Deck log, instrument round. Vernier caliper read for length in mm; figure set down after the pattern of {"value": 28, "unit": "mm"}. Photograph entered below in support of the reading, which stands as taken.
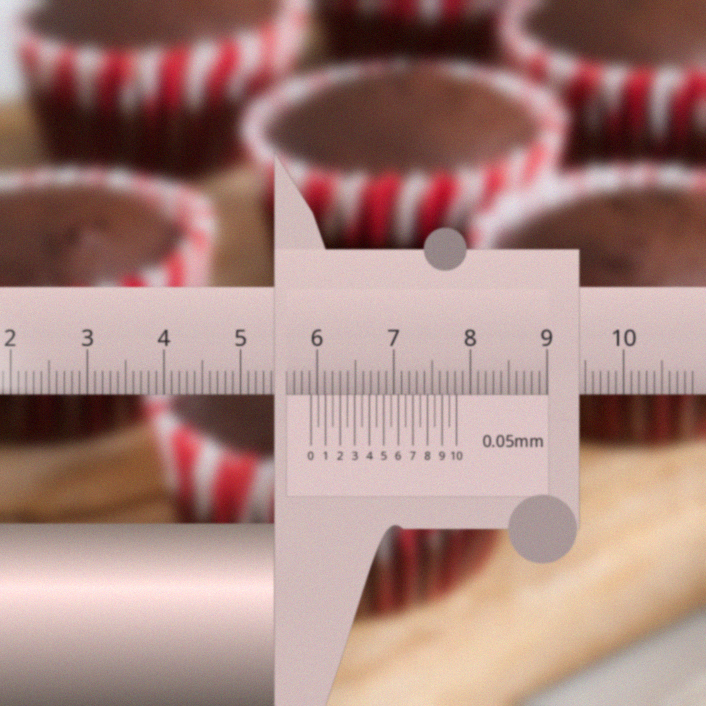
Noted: {"value": 59.2, "unit": "mm"}
